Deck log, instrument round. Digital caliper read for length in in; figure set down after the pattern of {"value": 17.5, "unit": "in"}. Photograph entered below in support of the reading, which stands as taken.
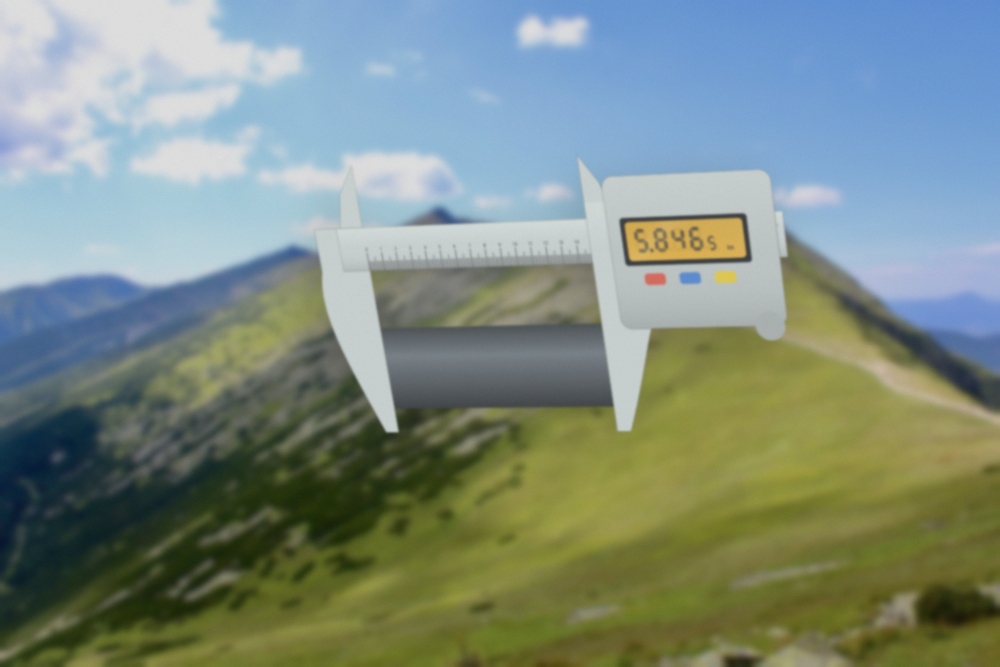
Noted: {"value": 5.8465, "unit": "in"}
